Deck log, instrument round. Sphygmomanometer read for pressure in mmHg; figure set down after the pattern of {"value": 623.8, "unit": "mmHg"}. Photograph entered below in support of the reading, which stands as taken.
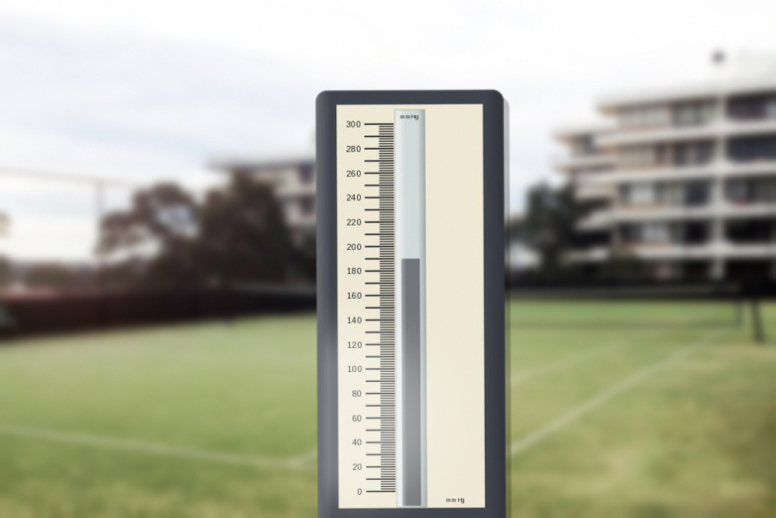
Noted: {"value": 190, "unit": "mmHg"}
